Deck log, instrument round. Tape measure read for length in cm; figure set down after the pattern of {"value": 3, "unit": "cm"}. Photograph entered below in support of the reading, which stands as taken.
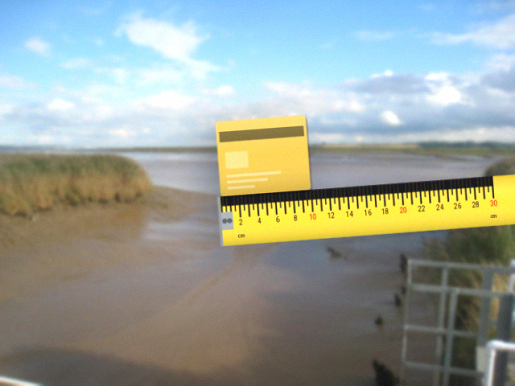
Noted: {"value": 10, "unit": "cm"}
